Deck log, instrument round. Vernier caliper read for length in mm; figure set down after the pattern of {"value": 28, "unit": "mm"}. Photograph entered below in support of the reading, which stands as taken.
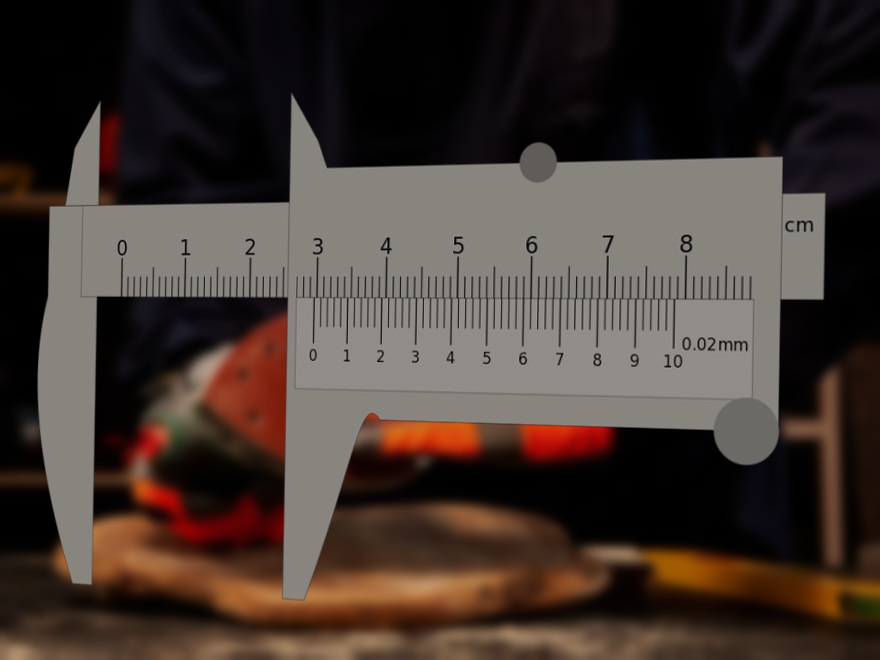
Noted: {"value": 29.6, "unit": "mm"}
